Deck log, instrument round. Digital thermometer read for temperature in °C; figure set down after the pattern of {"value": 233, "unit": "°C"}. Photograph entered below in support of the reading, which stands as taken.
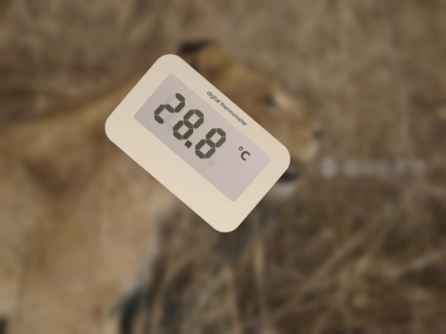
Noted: {"value": 28.8, "unit": "°C"}
